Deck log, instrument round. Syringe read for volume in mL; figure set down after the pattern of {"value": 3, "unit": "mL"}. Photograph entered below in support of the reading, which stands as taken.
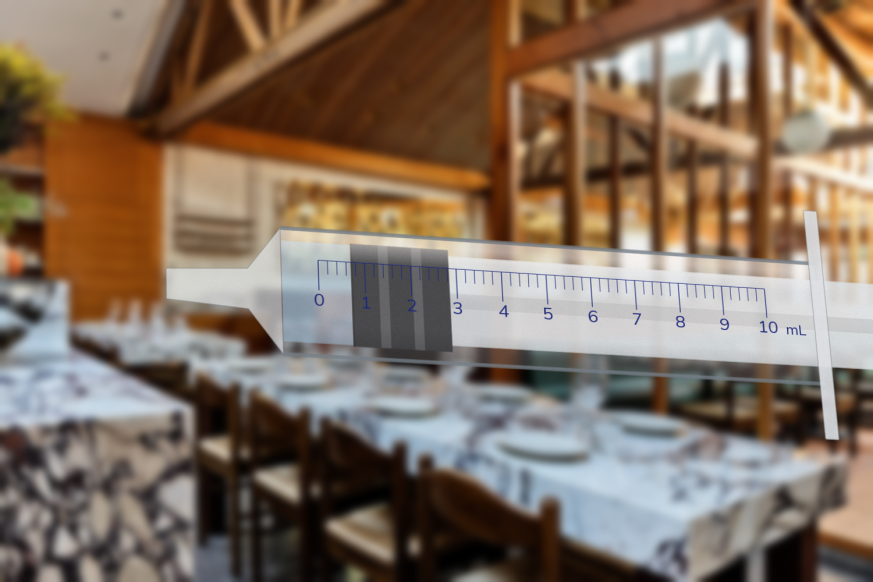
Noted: {"value": 0.7, "unit": "mL"}
